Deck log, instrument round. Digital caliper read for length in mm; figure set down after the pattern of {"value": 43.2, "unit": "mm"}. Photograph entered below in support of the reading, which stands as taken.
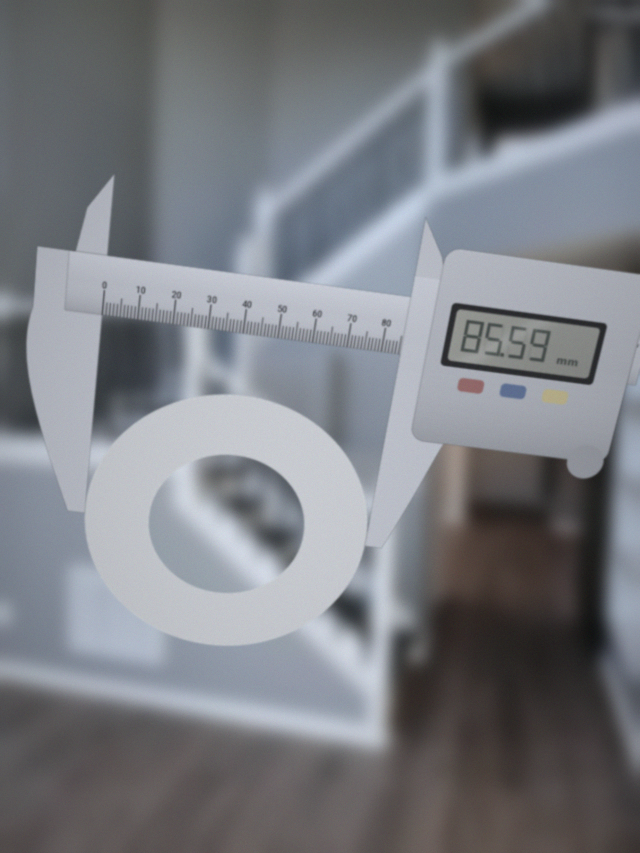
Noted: {"value": 85.59, "unit": "mm"}
